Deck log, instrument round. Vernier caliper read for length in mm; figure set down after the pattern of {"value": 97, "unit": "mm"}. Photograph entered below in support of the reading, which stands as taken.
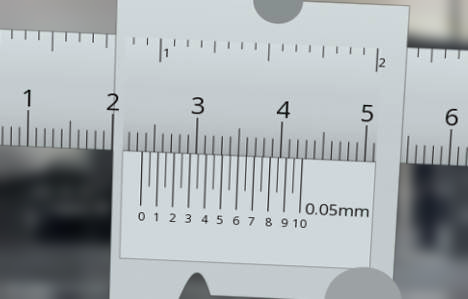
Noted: {"value": 23.6, "unit": "mm"}
